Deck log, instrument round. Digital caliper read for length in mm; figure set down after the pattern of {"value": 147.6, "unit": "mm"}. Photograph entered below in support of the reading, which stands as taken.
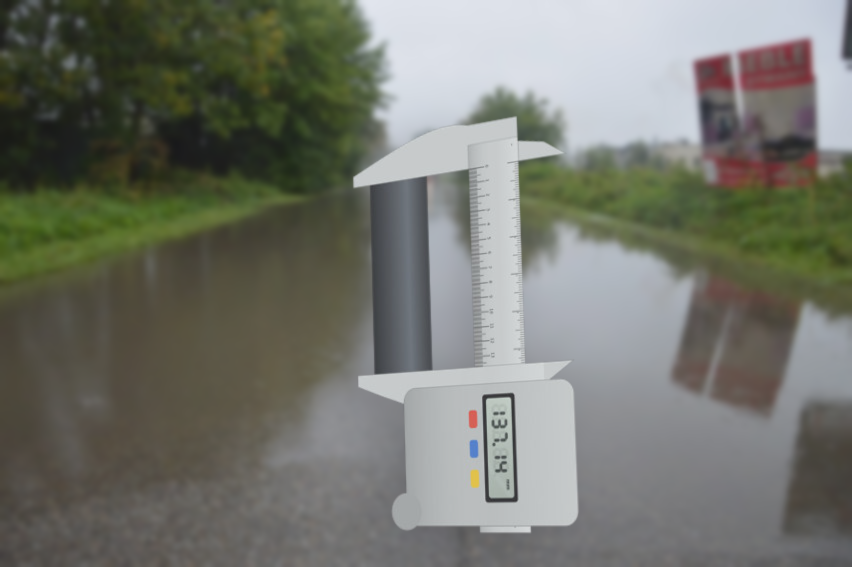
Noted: {"value": 137.14, "unit": "mm"}
